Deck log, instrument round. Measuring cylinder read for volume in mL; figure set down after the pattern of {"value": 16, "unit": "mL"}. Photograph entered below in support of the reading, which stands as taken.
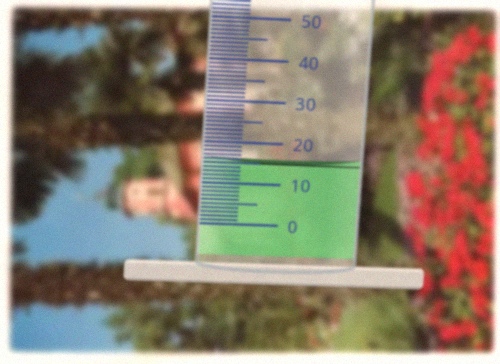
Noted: {"value": 15, "unit": "mL"}
